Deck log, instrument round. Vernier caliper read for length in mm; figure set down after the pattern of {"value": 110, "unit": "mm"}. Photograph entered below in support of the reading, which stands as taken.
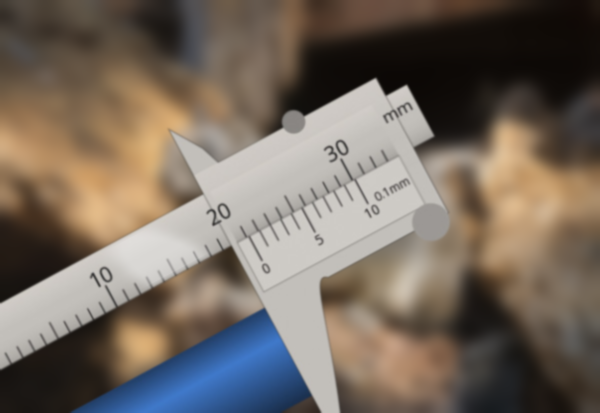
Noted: {"value": 21.2, "unit": "mm"}
